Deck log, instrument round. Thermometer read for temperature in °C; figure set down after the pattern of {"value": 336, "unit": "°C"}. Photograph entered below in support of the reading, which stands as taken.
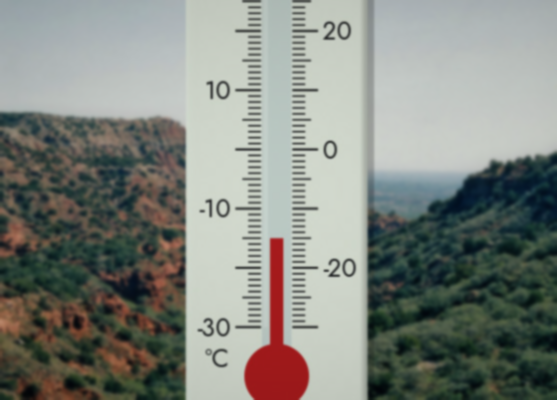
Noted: {"value": -15, "unit": "°C"}
